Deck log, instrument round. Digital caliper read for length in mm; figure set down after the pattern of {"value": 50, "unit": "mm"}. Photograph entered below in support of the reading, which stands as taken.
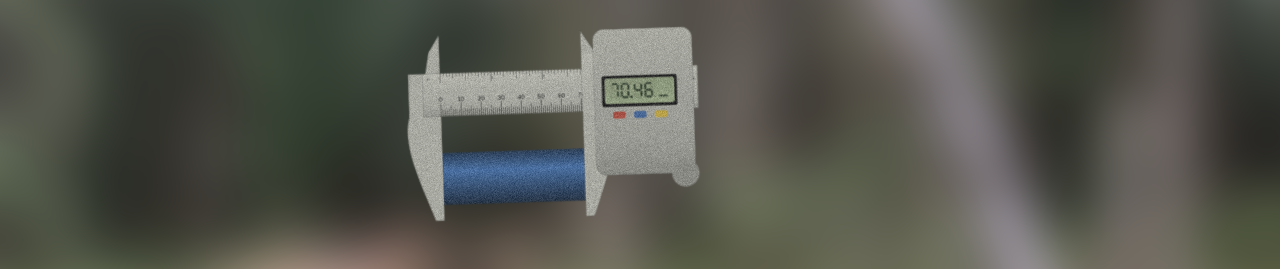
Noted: {"value": 70.46, "unit": "mm"}
